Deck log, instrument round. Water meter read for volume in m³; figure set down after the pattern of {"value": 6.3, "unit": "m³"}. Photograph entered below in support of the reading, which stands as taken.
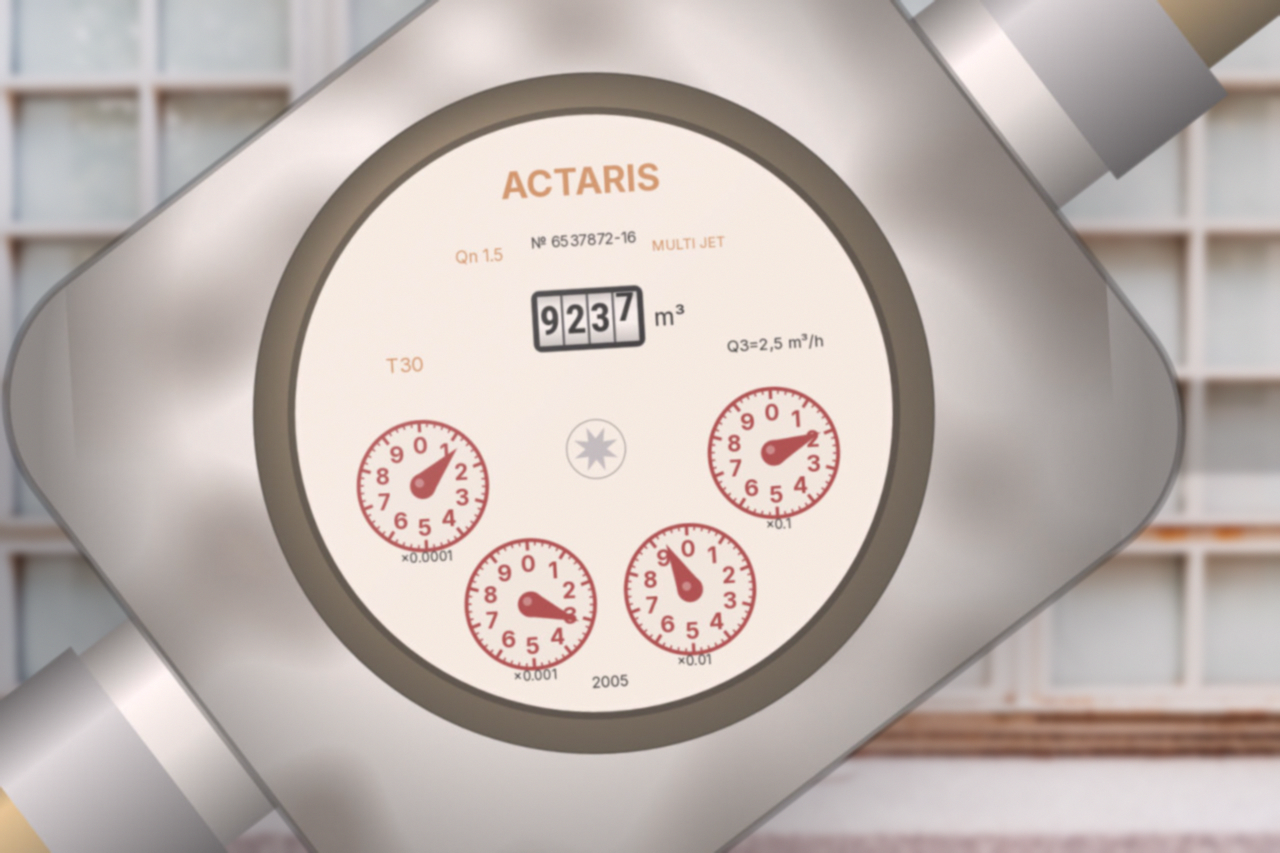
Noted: {"value": 9237.1931, "unit": "m³"}
